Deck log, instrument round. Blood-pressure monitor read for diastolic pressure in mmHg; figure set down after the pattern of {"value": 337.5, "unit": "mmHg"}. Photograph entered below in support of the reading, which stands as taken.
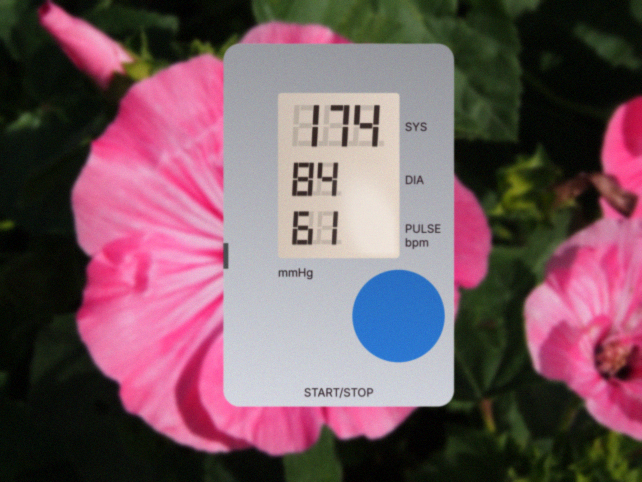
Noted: {"value": 84, "unit": "mmHg"}
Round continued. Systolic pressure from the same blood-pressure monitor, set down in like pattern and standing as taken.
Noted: {"value": 174, "unit": "mmHg"}
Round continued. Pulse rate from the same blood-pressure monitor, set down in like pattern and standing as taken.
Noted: {"value": 61, "unit": "bpm"}
